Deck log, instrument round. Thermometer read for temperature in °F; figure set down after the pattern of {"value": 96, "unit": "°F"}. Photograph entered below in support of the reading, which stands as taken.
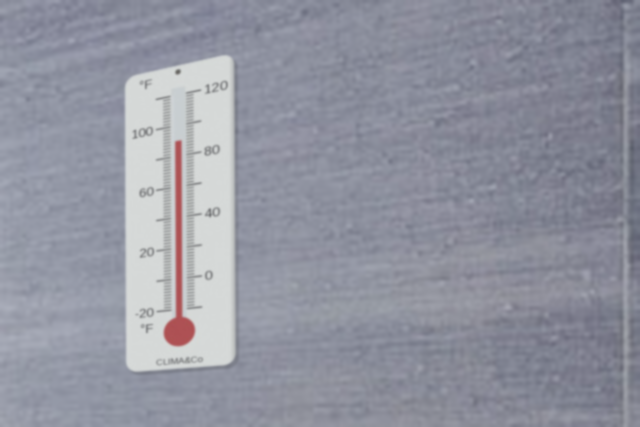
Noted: {"value": 90, "unit": "°F"}
